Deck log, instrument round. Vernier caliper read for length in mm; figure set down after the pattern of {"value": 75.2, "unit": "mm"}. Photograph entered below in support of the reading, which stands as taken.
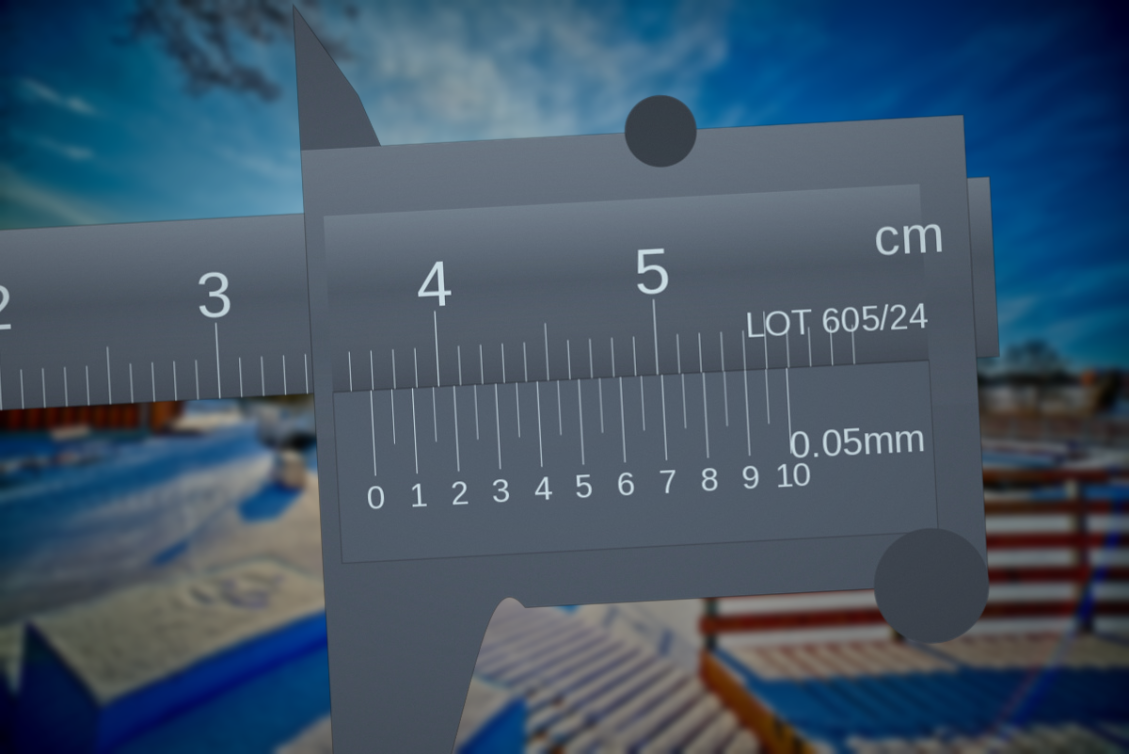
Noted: {"value": 36.90, "unit": "mm"}
